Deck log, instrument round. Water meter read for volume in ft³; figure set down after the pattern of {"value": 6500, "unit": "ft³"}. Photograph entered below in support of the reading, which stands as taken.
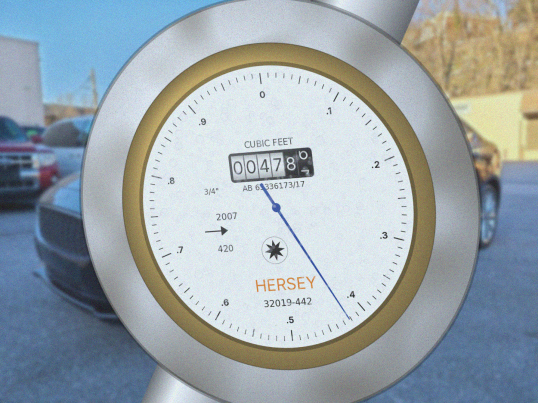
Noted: {"value": 4786.42, "unit": "ft³"}
